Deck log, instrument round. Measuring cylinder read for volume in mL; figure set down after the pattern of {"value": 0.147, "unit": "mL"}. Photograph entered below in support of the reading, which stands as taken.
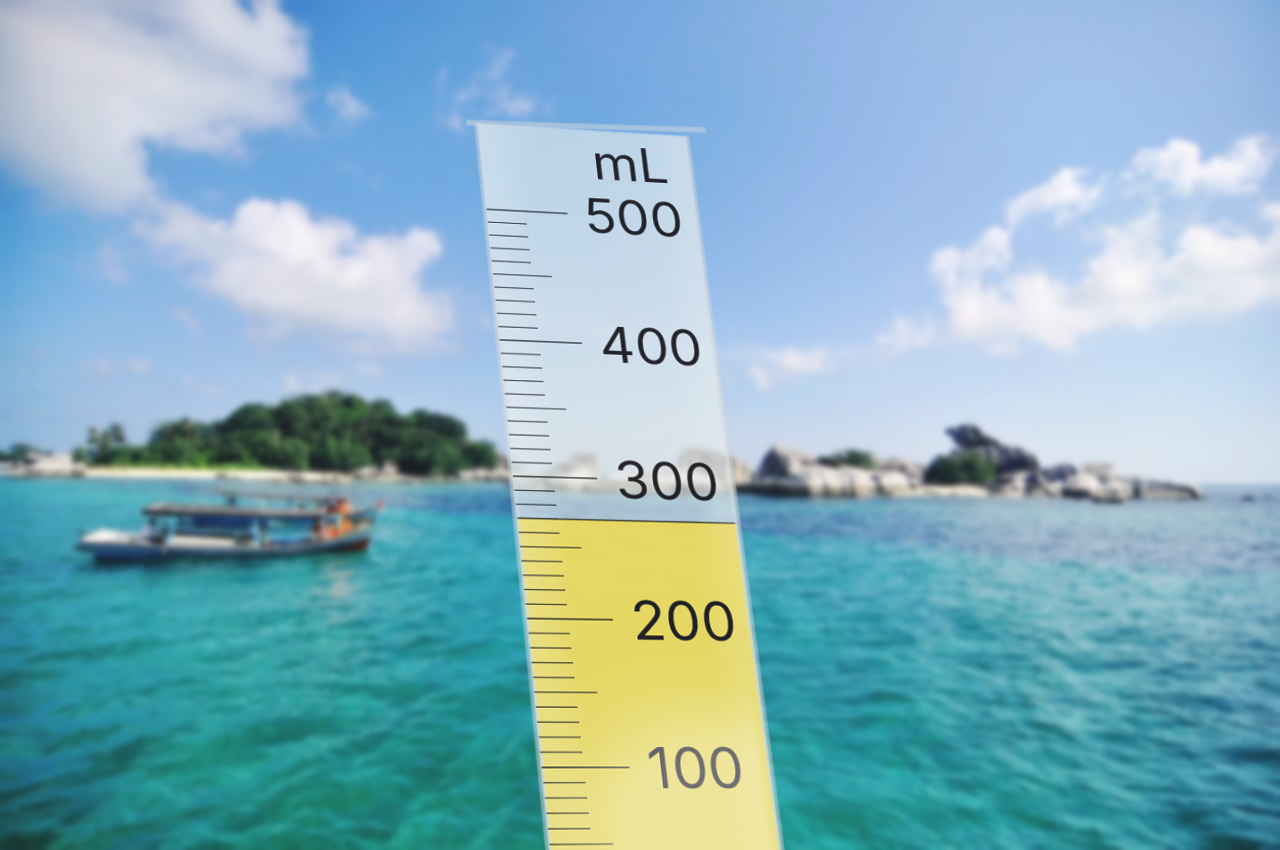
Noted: {"value": 270, "unit": "mL"}
